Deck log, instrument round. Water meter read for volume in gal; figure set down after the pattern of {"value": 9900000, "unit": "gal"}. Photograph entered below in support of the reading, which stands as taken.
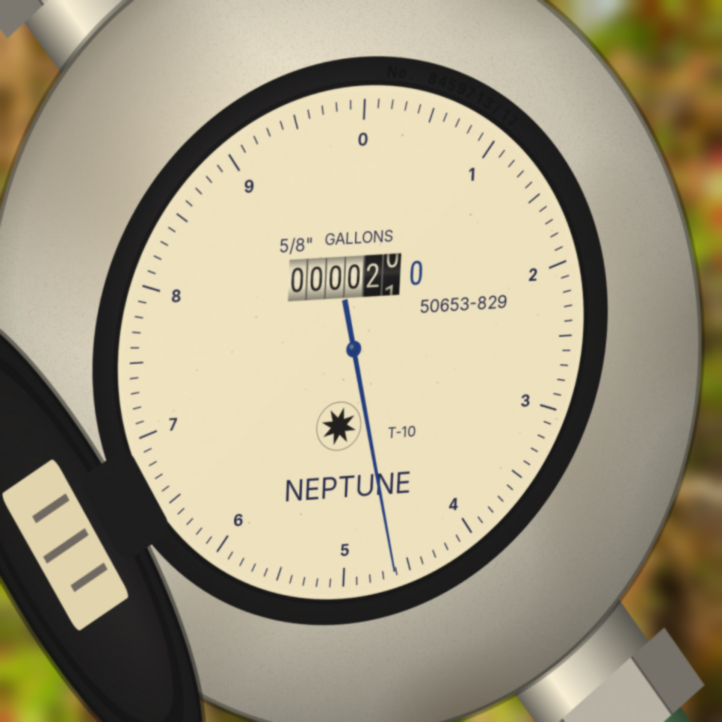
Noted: {"value": 204.6, "unit": "gal"}
